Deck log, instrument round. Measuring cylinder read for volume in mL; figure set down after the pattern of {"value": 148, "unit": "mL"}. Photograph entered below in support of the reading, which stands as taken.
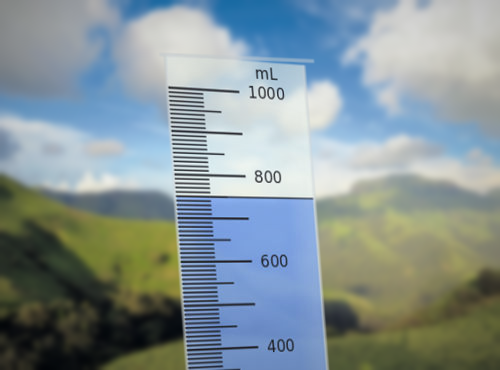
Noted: {"value": 750, "unit": "mL"}
